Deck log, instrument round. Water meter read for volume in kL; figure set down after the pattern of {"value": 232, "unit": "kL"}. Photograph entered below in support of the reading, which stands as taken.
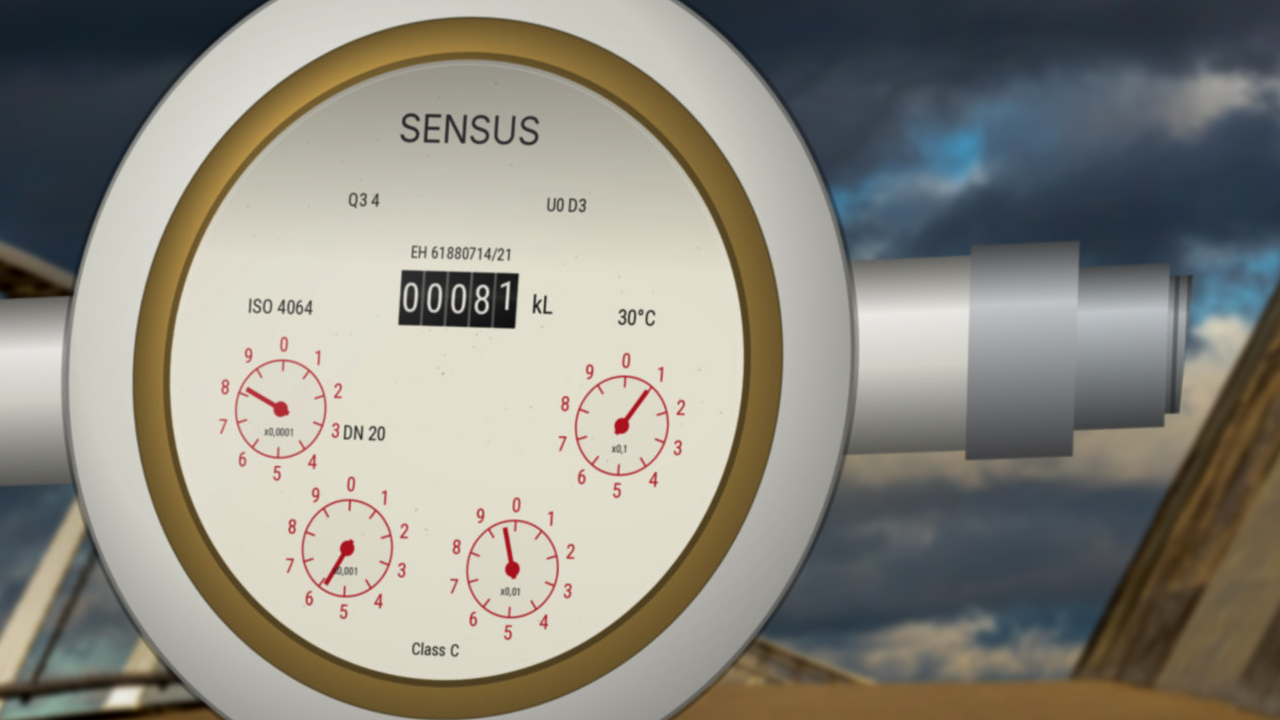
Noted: {"value": 81.0958, "unit": "kL"}
